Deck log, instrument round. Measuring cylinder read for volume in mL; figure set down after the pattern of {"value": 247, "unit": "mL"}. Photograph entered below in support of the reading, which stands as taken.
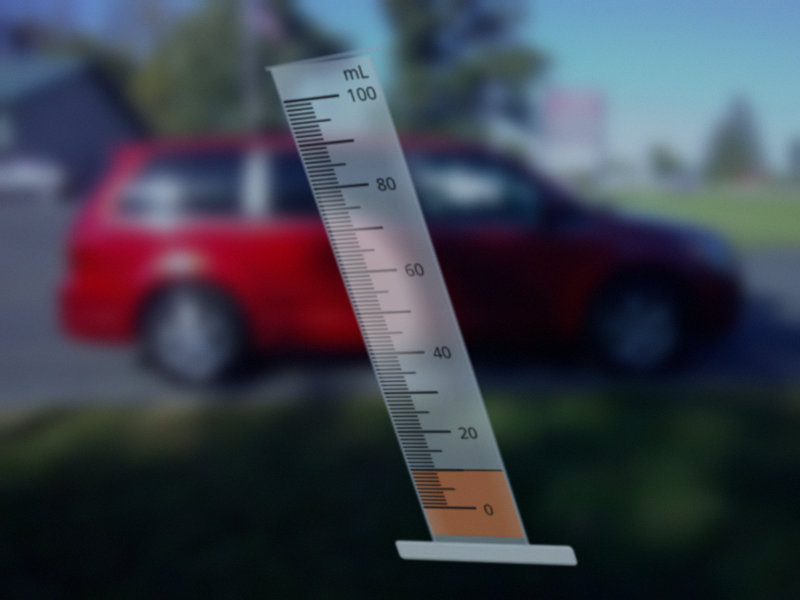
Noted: {"value": 10, "unit": "mL"}
